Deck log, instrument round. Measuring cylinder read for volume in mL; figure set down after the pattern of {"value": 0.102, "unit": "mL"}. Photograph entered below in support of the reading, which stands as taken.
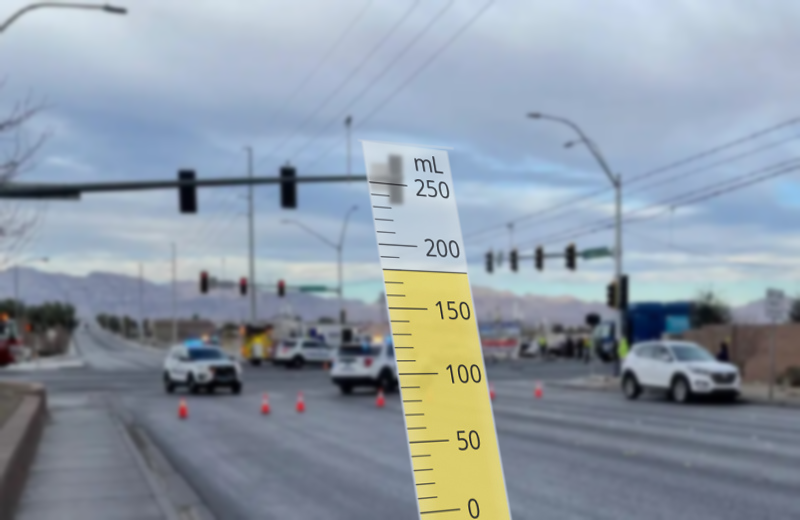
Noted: {"value": 180, "unit": "mL"}
